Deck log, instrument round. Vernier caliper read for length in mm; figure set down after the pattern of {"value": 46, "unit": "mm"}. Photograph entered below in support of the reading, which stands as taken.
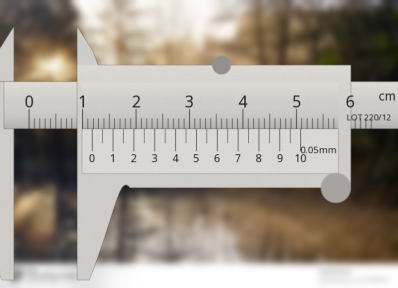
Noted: {"value": 11.8, "unit": "mm"}
